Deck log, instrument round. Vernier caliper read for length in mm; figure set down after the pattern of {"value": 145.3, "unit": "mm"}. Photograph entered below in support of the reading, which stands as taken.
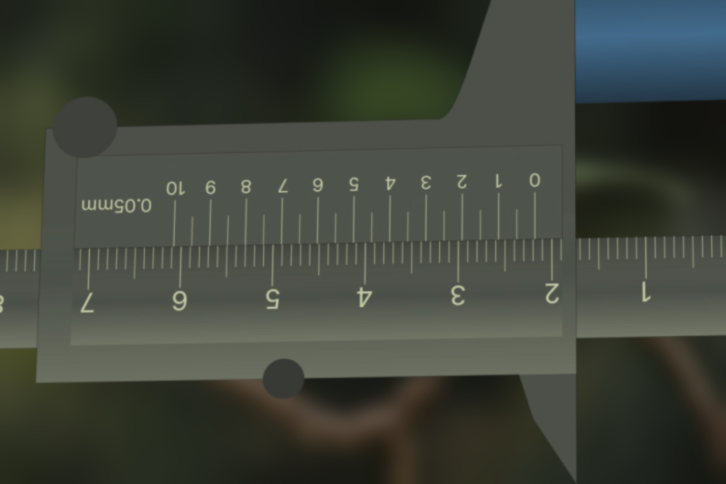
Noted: {"value": 21.8, "unit": "mm"}
